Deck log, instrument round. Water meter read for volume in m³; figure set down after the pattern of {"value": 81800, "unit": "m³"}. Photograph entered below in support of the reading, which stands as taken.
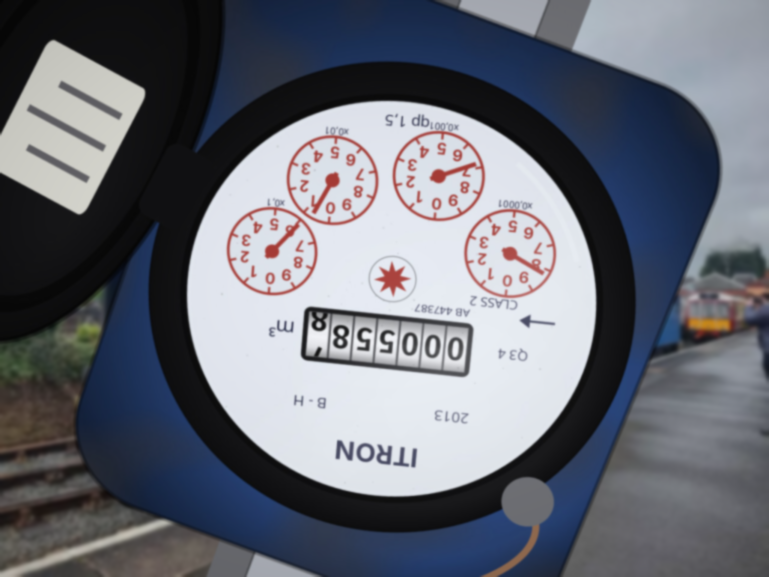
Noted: {"value": 5587.6068, "unit": "m³"}
